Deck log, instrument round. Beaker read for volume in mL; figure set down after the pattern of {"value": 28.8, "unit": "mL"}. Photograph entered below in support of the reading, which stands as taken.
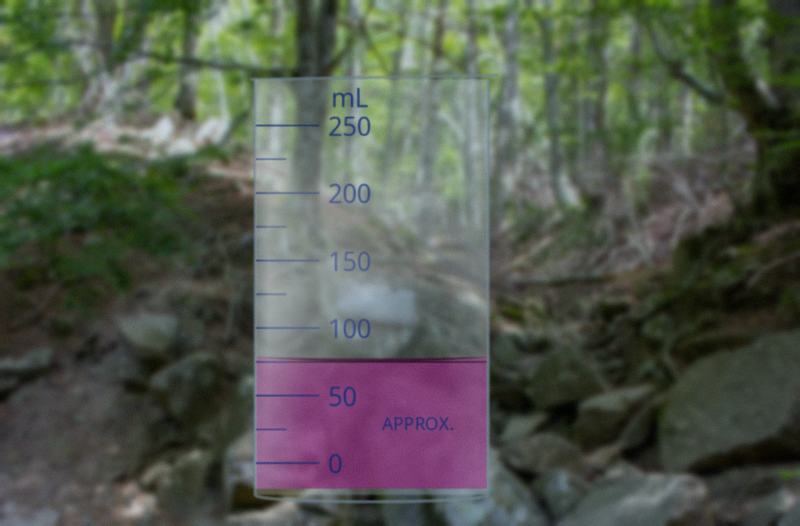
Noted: {"value": 75, "unit": "mL"}
